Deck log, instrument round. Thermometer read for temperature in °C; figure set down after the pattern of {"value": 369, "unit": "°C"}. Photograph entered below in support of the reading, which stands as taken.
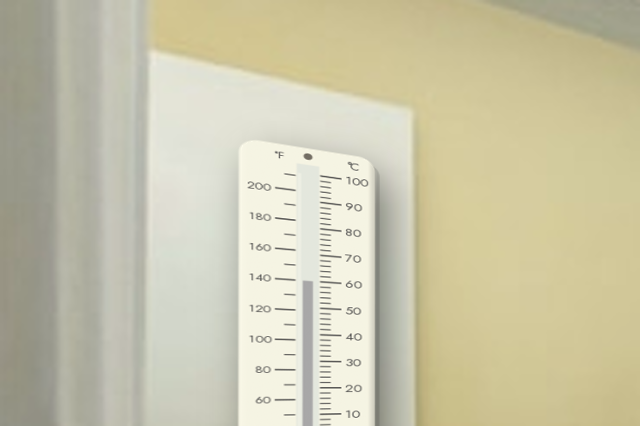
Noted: {"value": 60, "unit": "°C"}
